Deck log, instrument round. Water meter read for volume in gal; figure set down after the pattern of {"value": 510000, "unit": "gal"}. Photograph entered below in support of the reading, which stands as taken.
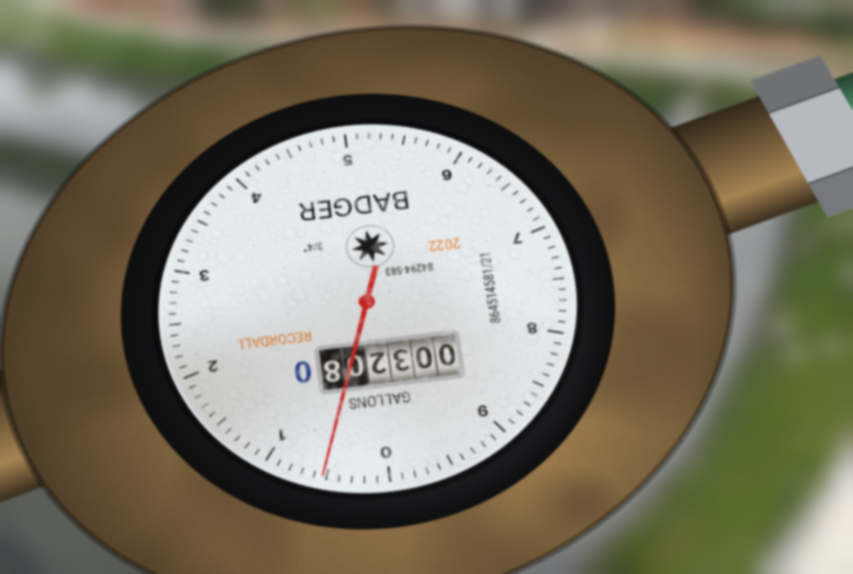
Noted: {"value": 32080.5, "unit": "gal"}
